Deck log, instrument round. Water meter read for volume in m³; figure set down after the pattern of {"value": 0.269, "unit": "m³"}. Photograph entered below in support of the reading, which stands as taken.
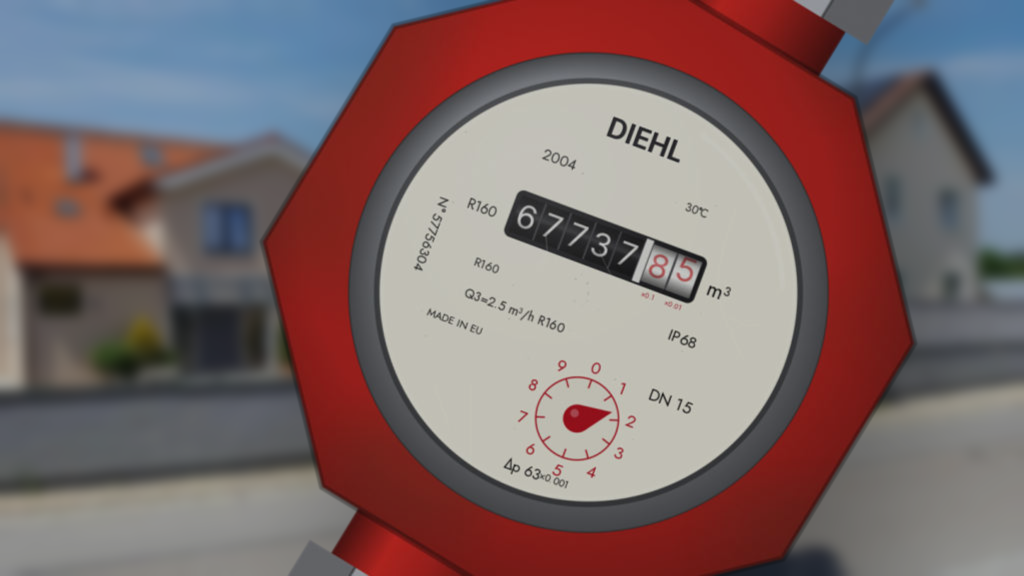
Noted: {"value": 67737.851, "unit": "m³"}
